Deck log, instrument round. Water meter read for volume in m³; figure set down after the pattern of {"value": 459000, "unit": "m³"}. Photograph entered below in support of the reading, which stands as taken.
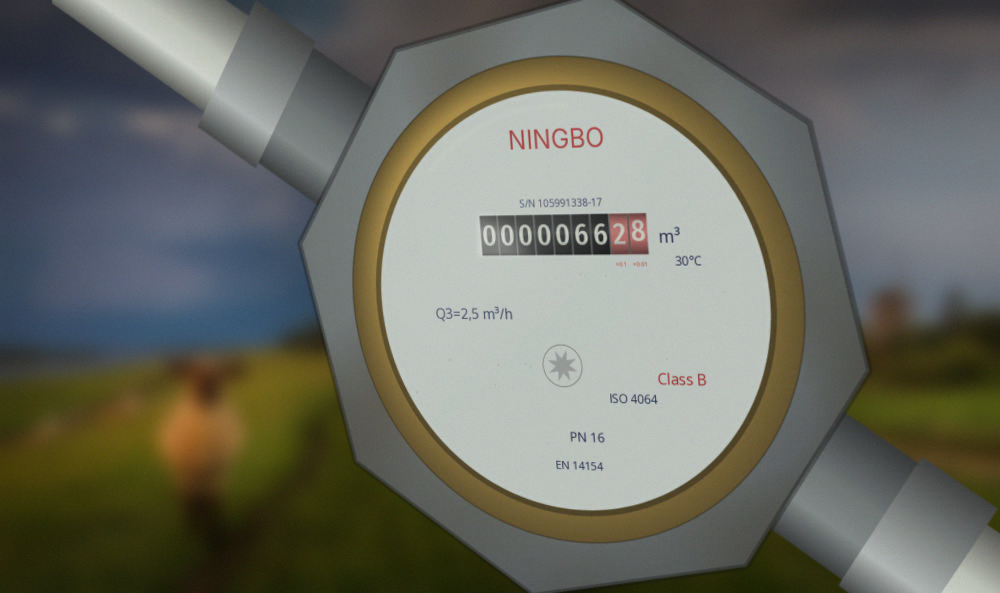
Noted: {"value": 66.28, "unit": "m³"}
